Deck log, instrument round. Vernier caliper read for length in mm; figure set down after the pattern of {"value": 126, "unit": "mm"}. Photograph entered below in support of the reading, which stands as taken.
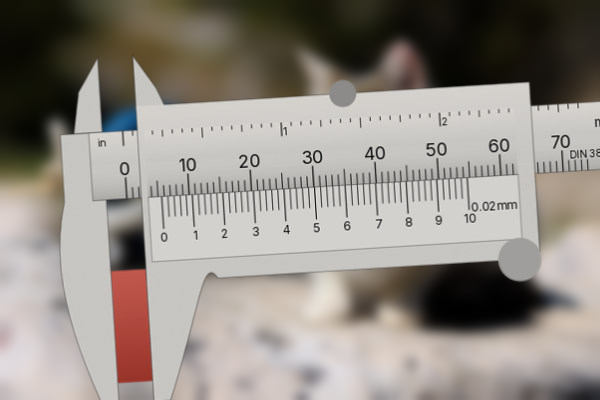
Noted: {"value": 5.6, "unit": "mm"}
